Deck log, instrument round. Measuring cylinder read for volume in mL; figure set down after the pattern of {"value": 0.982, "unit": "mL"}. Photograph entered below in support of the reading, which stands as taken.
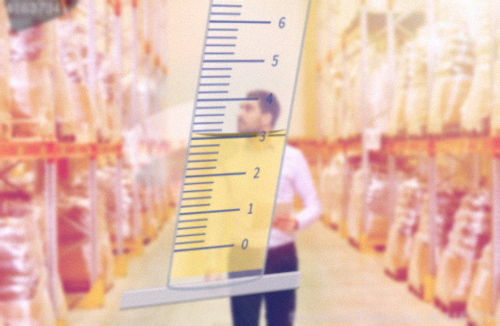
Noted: {"value": 3, "unit": "mL"}
